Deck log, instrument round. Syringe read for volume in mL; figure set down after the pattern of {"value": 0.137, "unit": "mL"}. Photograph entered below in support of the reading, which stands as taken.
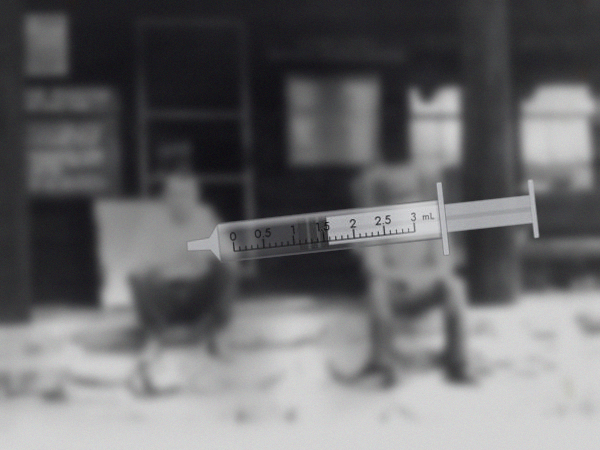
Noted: {"value": 1.1, "unit": "mL"}
